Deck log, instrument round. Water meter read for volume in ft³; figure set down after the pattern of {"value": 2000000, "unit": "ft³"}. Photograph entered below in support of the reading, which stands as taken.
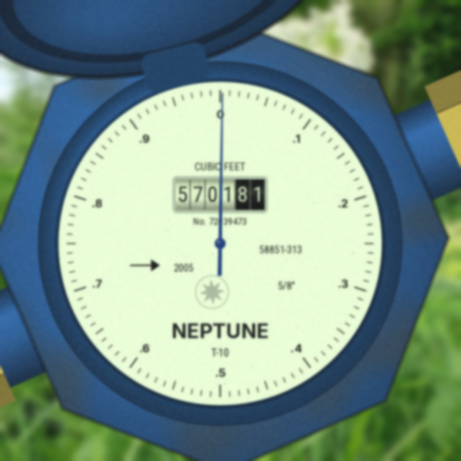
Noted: {"value": 570181.00, "unit": "ft³"}
